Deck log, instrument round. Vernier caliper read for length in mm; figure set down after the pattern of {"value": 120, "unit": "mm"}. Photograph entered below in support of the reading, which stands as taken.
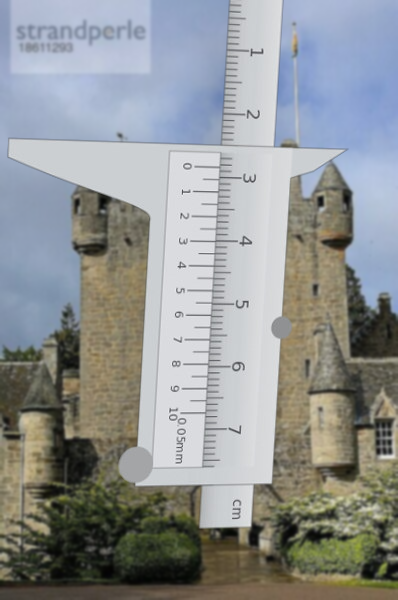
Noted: {"value": 28.4, "unit": "mm"}
